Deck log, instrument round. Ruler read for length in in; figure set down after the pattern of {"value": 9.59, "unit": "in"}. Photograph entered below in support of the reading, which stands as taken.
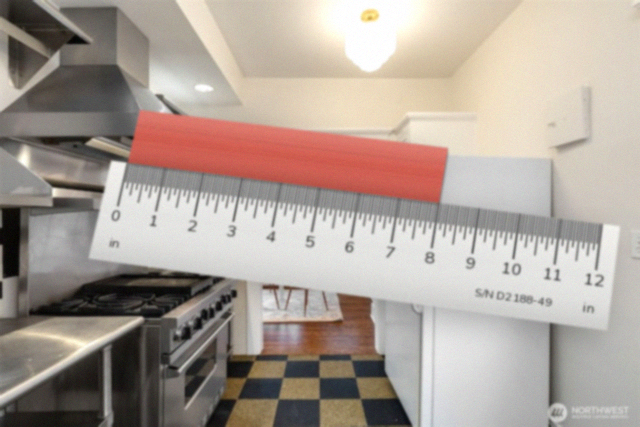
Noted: {"value": 8, "unit": "in"}
